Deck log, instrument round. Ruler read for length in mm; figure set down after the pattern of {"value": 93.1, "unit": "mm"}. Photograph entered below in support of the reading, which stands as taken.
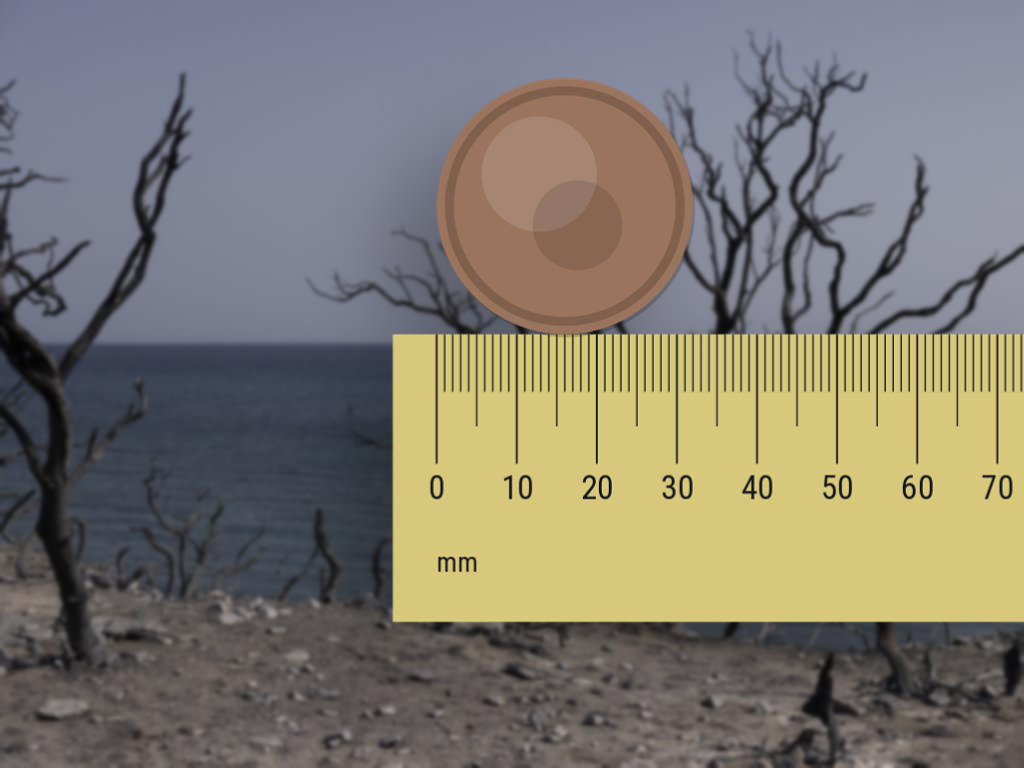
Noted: {"value": 32, "unit": "mm"}
